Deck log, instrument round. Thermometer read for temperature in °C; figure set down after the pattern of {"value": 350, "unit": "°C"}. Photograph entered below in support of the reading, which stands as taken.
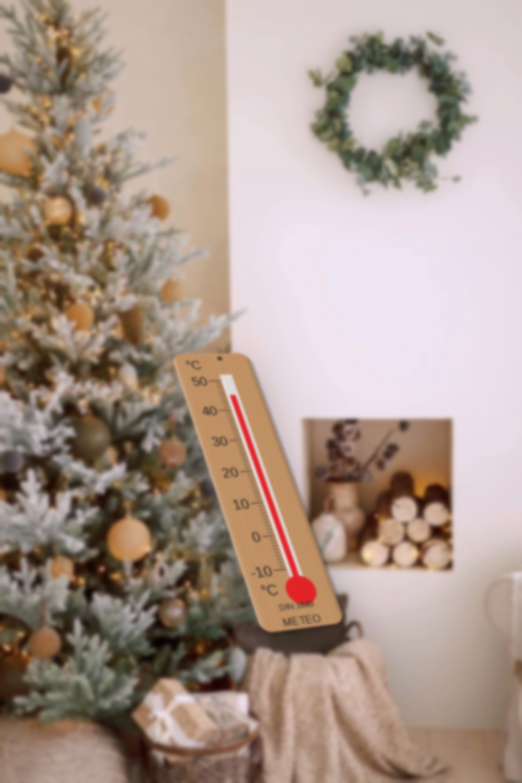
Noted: {"value": 45, "unit": "°C"}
